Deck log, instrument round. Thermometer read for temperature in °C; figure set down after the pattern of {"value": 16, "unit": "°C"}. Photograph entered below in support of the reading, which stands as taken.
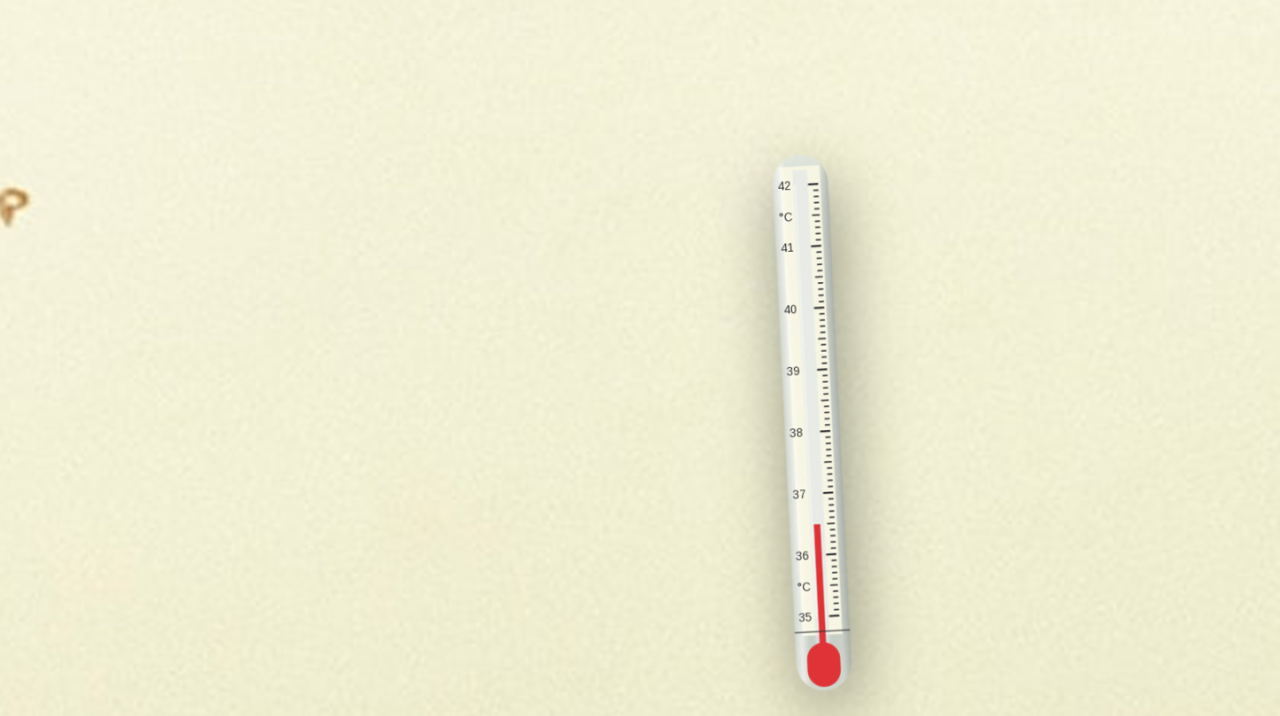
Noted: {"value": 36.5, "unit": "°C"}
